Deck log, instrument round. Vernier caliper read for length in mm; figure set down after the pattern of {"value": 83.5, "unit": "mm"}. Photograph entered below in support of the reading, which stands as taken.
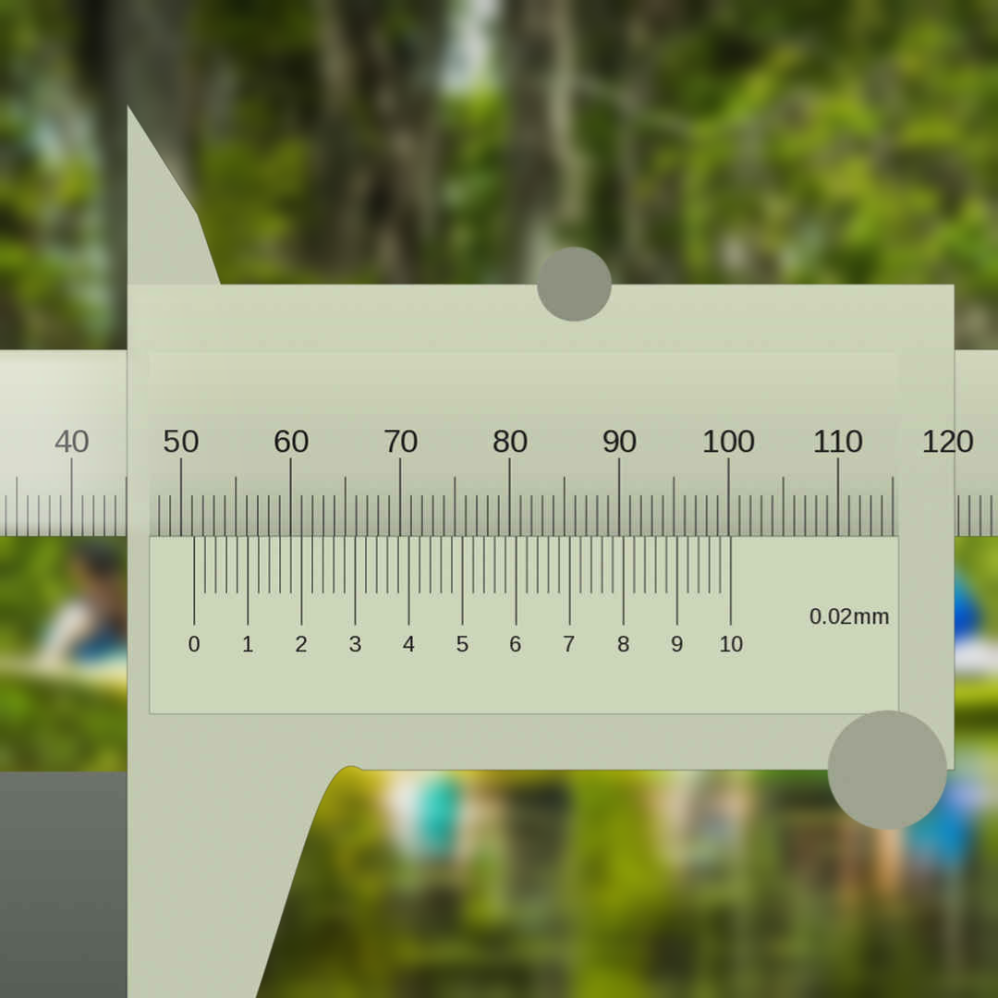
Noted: {"value": 51.2, "unit": "mm"}
